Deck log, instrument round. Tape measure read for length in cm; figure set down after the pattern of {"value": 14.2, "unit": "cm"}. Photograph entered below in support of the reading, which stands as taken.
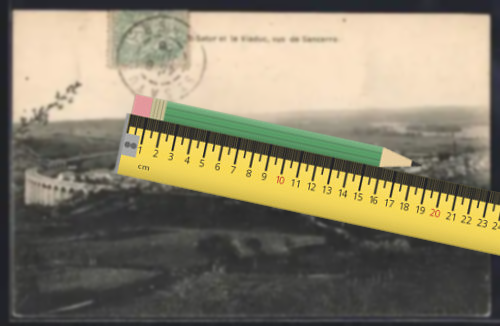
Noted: {"value": 18.5, "unit": "cm"}
